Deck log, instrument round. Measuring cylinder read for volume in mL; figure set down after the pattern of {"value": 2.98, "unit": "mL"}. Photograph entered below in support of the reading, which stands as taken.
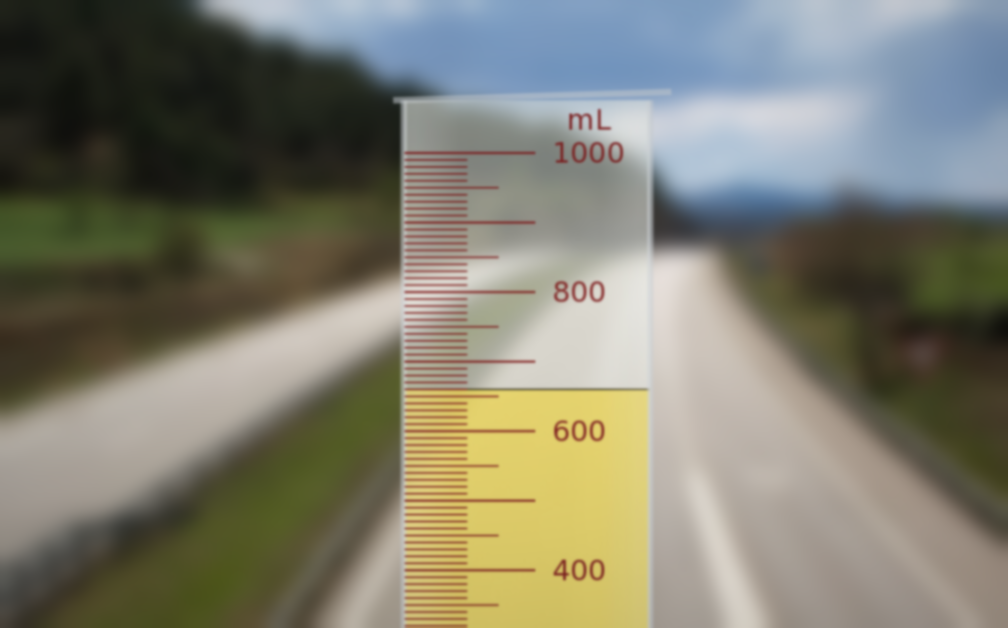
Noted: {"value": 660, "unit": "mL"}
